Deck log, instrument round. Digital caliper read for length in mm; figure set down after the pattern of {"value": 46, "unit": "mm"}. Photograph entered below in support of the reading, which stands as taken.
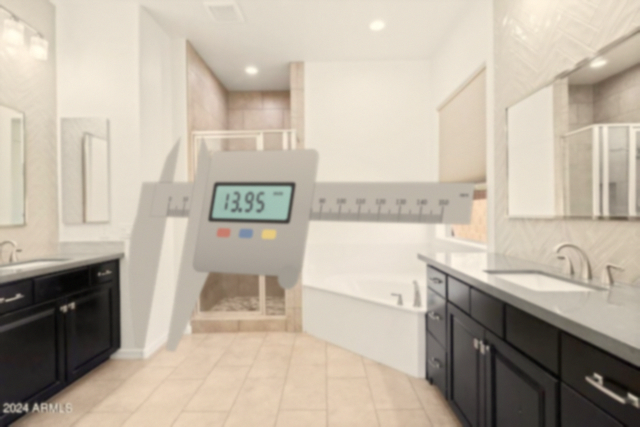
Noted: {"value": 13.95, "unit": "mm"}
